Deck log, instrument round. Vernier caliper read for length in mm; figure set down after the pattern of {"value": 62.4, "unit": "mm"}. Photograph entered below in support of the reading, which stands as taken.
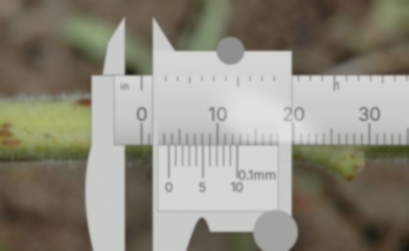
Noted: {"value": 3.6, "unit": "mm"}
